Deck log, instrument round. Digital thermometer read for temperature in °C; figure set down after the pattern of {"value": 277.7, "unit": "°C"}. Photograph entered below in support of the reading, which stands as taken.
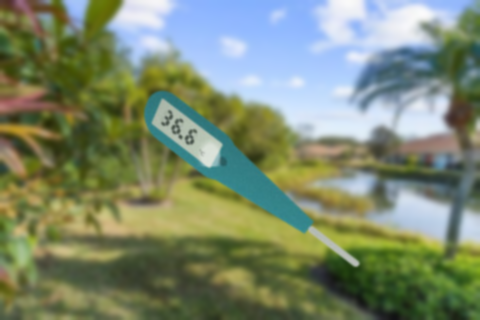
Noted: {"value": 36.6, "unit": "°C"}
